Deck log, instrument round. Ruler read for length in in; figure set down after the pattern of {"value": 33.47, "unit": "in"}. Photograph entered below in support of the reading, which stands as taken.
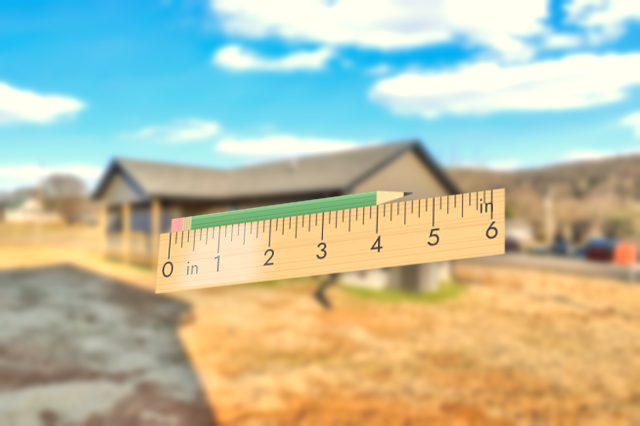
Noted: {"value": 4.625, "unit": "in"}
